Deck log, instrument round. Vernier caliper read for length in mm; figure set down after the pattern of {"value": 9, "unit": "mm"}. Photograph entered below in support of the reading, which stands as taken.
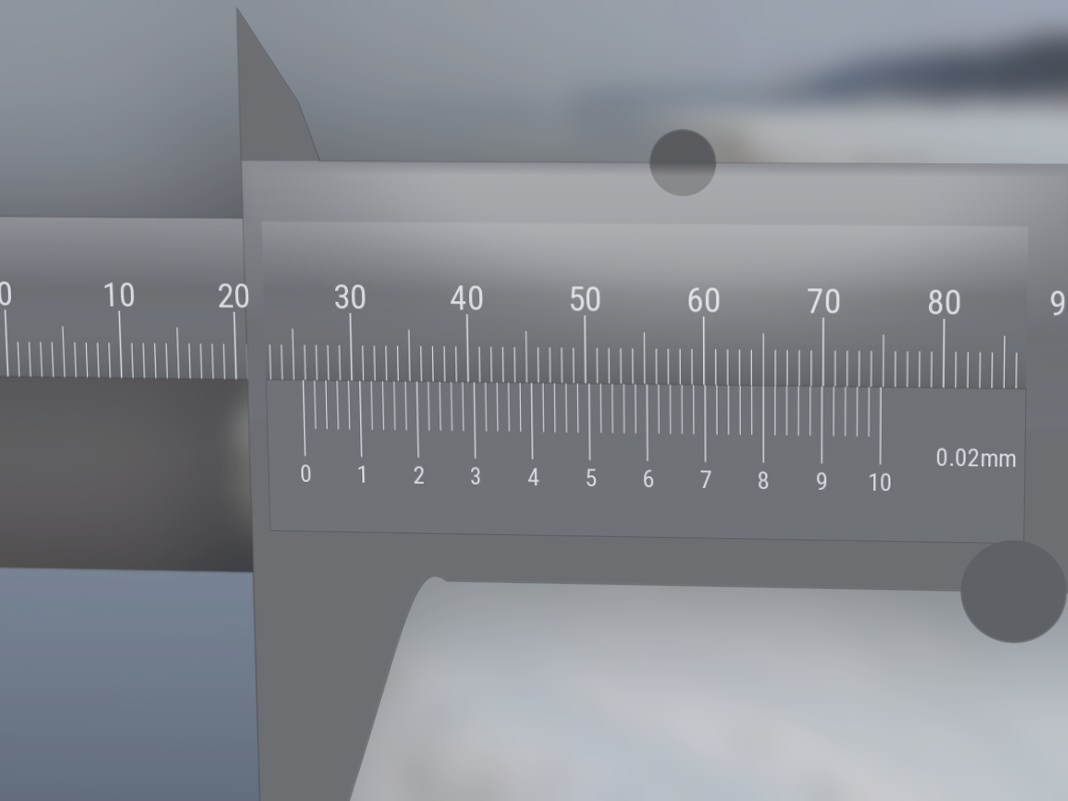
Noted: {"value": 25.8, "unit": "mm"}
